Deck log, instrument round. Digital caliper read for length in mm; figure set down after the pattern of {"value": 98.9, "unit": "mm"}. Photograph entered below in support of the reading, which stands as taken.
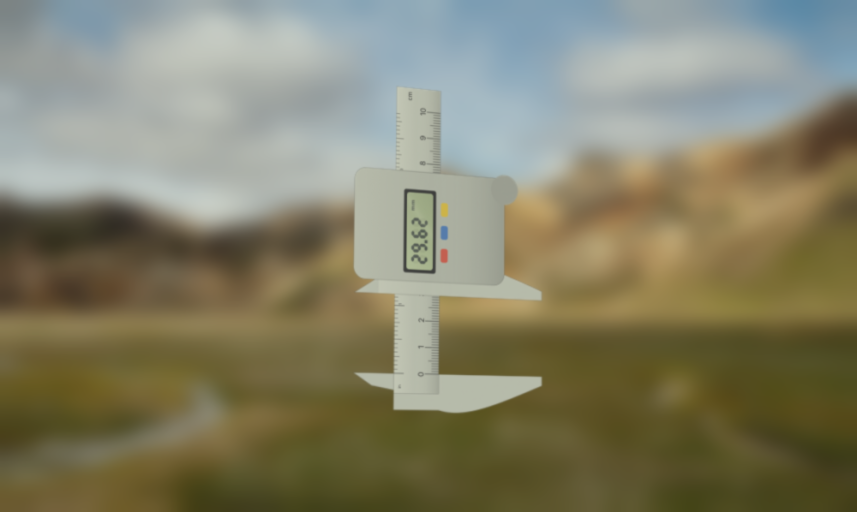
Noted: {"value": 29.62, "unit": "mm"}
